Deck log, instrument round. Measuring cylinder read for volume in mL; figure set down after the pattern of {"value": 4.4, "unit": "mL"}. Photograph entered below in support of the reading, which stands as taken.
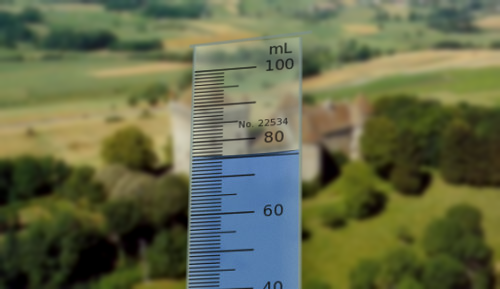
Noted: {"value": 75, "unit": "mL"}
